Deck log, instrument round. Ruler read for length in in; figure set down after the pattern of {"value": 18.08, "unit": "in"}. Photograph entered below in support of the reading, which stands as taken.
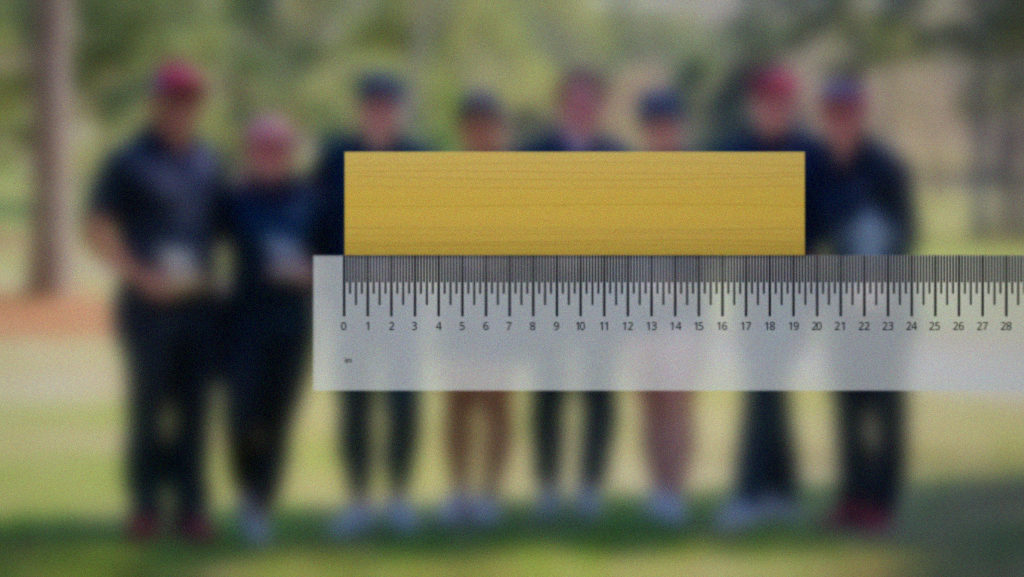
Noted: {"value": 19.5, "unit": "in"}
